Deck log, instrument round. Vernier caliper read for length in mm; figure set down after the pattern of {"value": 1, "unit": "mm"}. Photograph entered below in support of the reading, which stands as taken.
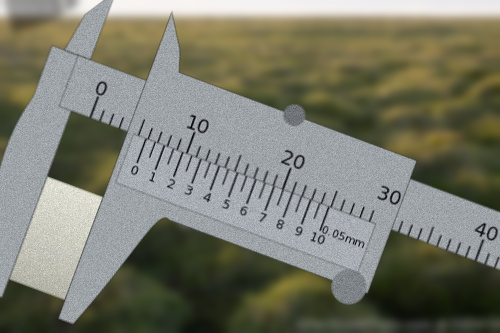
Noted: {"value": 5.8, "unit": "mm"}
